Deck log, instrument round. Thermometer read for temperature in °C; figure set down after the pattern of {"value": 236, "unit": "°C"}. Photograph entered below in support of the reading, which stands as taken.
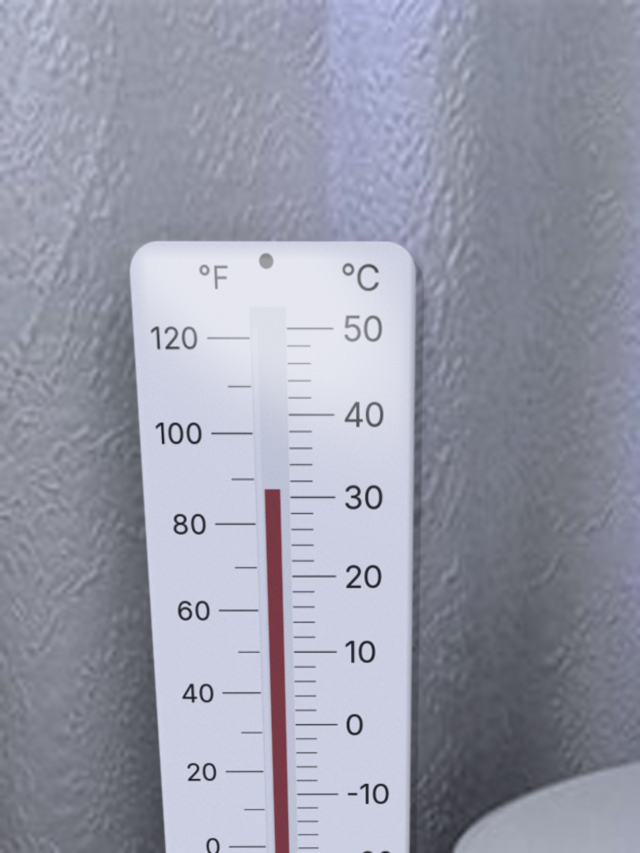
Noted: {"value": 31, "unit": "°C"}
